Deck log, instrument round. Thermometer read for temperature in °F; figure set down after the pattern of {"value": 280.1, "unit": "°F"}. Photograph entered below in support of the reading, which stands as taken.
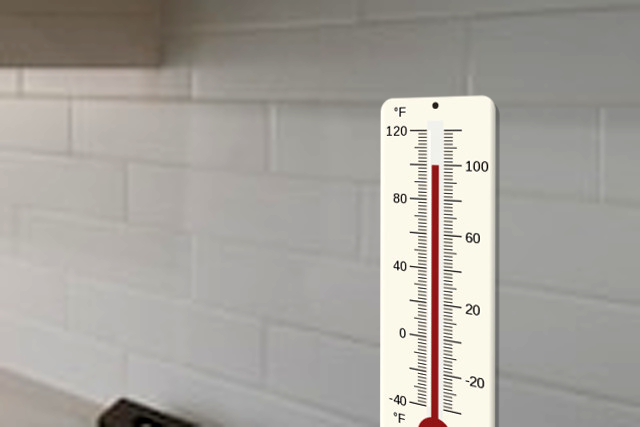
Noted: {"value": 100, "unit": "°F"}
